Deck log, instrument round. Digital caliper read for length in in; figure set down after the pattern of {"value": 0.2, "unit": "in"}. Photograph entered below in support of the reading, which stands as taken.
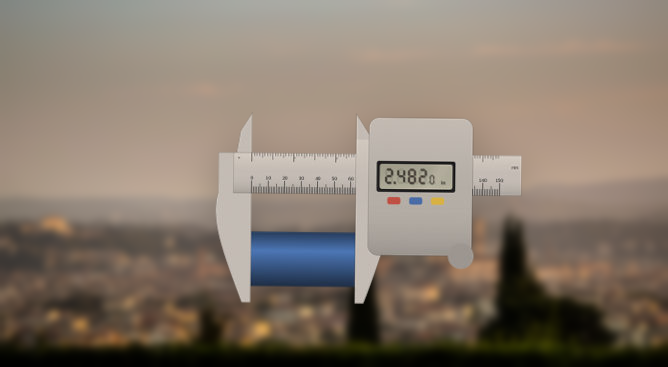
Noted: {"value": 2.4820, "unit": "in"}
